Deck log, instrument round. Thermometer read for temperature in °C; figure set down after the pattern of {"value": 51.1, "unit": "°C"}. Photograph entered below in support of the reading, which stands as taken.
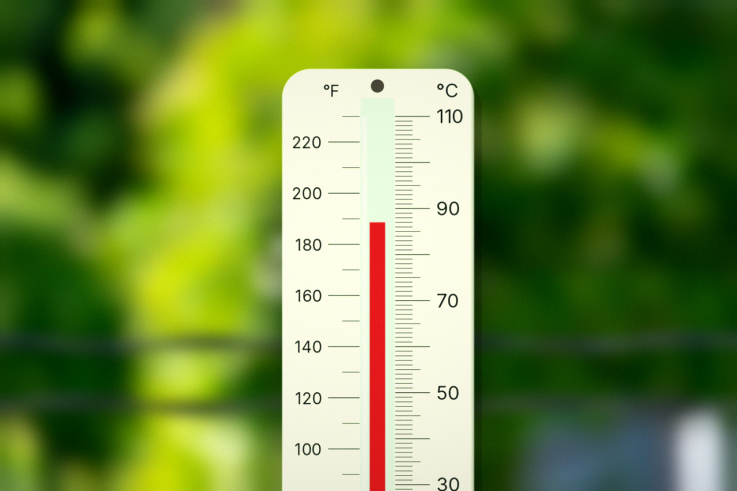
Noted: {"value": 87, "unit": "°C"}
